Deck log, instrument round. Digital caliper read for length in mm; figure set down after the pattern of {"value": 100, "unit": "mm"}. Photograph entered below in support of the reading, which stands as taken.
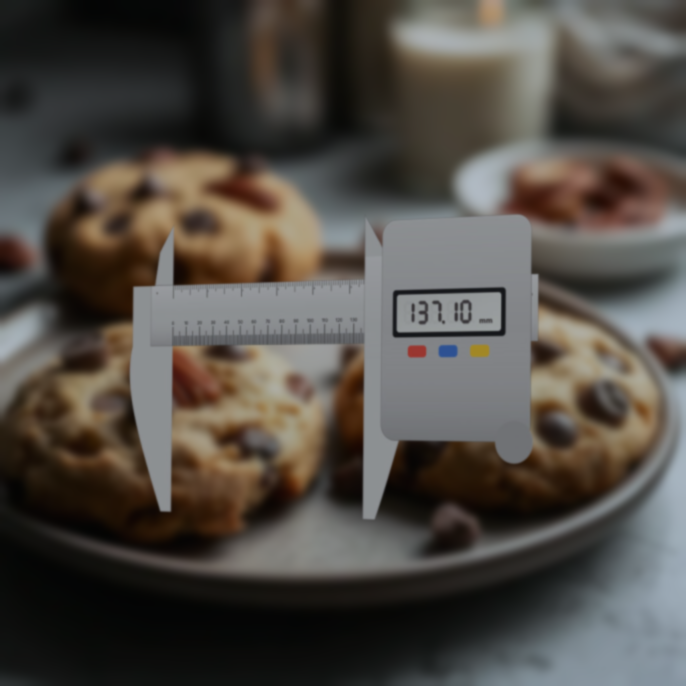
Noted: {"value": 137.10, "unit": "mm"}
